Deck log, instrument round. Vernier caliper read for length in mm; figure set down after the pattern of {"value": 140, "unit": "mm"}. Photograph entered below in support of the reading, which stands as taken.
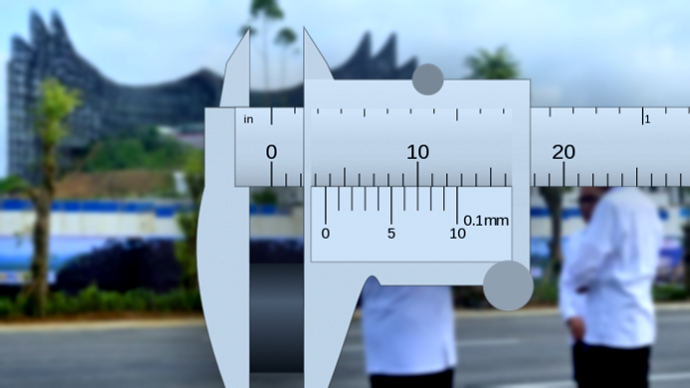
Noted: {"value": 3.7, "unit": "mm"}
